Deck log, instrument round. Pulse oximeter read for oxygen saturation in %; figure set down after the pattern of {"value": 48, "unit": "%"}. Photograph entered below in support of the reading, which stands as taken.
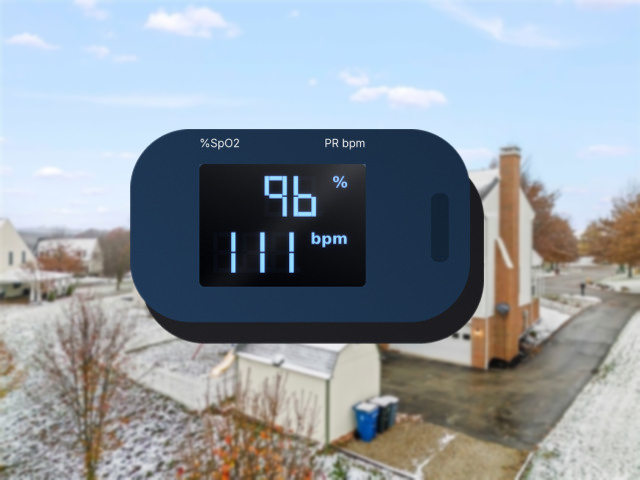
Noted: {"value": 96, "unit": "%"}
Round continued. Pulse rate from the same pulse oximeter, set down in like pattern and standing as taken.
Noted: {"value": 111, "unit": "bpm"}
